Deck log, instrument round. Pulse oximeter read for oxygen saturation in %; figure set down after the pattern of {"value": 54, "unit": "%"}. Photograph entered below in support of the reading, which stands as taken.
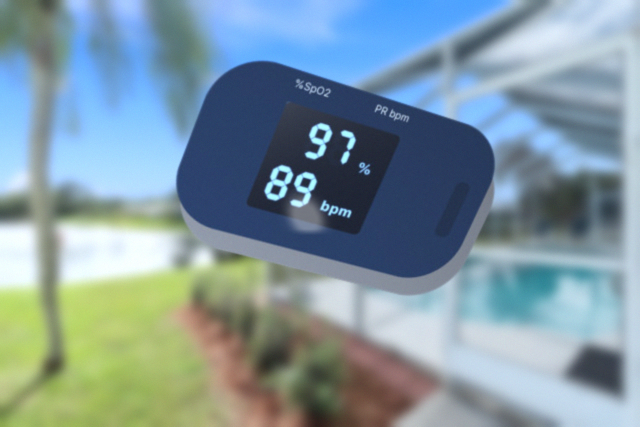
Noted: {"value": 97, "unit": "%"}
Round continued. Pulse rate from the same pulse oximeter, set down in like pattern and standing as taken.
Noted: {"value": 89, "unit": "bpm"}
